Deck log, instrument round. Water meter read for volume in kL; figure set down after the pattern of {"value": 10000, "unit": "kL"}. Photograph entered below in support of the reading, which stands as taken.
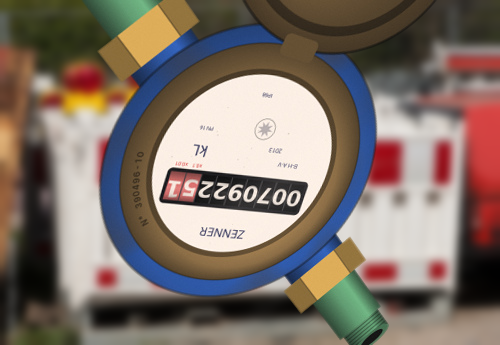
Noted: {"value": 70922.51, "unit": "kL"}
